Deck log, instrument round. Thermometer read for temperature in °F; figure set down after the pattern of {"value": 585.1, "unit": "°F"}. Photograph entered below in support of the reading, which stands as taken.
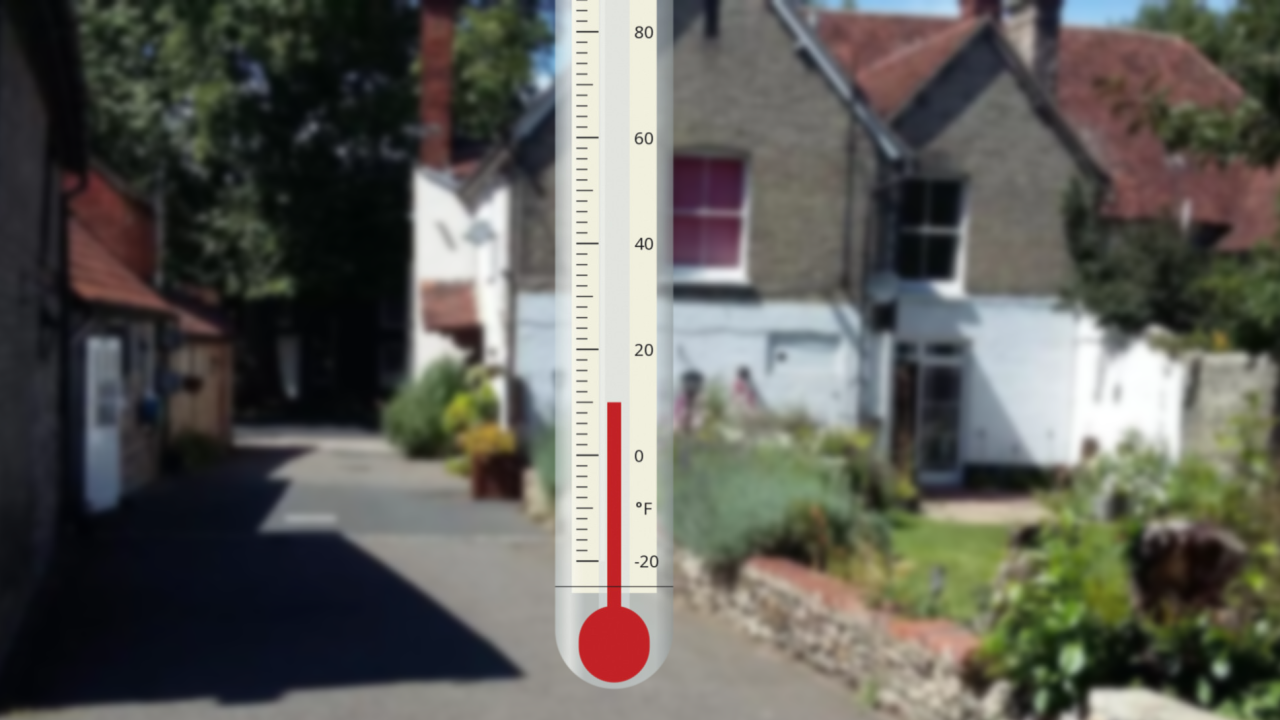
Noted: {"value": 10, "unit": "°F"}
